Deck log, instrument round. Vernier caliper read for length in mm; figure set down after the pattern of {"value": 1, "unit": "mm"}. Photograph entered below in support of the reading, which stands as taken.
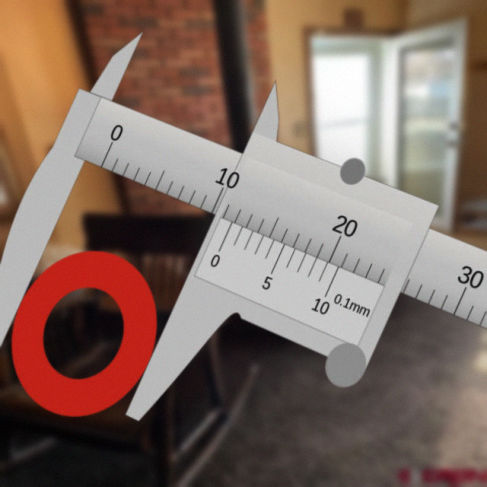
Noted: {"value": 11.8, "unit": "mm"}
